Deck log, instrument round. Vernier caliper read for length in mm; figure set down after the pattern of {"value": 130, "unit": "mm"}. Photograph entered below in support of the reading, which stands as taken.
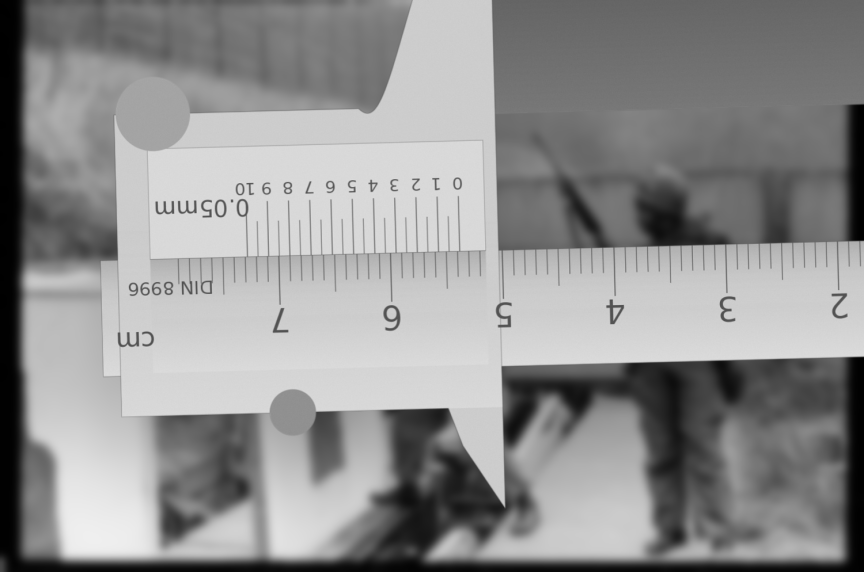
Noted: {"value": 53.8, "unit": "mm"}
